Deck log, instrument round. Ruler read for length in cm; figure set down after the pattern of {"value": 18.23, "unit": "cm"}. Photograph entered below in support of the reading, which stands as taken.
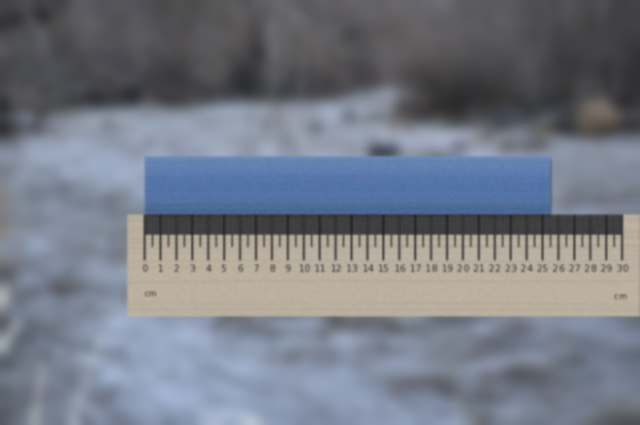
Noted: {"value": 25.5, "unit": "cm"}
